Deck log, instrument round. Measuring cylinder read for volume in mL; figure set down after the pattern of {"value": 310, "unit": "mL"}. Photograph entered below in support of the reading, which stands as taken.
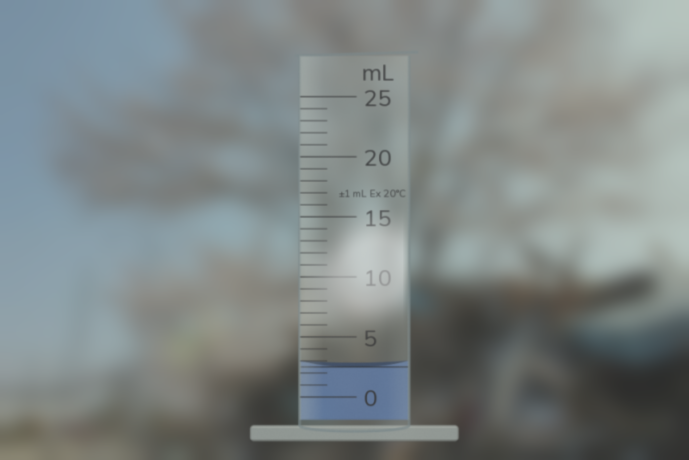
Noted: {"value": 2.5, "unit": "mL"}
